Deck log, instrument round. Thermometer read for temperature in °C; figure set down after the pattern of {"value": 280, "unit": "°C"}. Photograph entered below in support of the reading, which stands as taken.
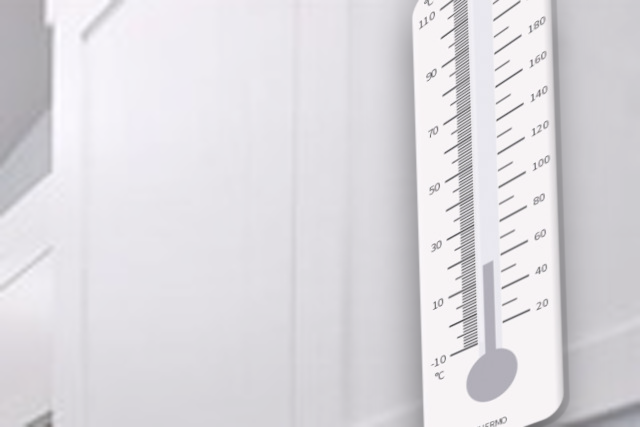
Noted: {"value": 15, "unit": "°C"}
